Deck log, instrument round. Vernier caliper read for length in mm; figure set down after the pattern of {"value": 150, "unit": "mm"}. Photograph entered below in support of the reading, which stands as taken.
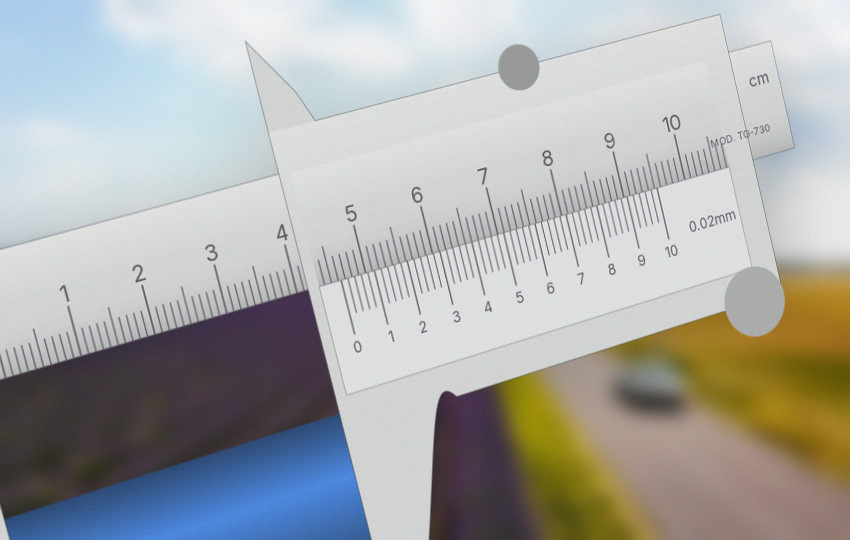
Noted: {"value": 46.4, "unit": "mm"}
